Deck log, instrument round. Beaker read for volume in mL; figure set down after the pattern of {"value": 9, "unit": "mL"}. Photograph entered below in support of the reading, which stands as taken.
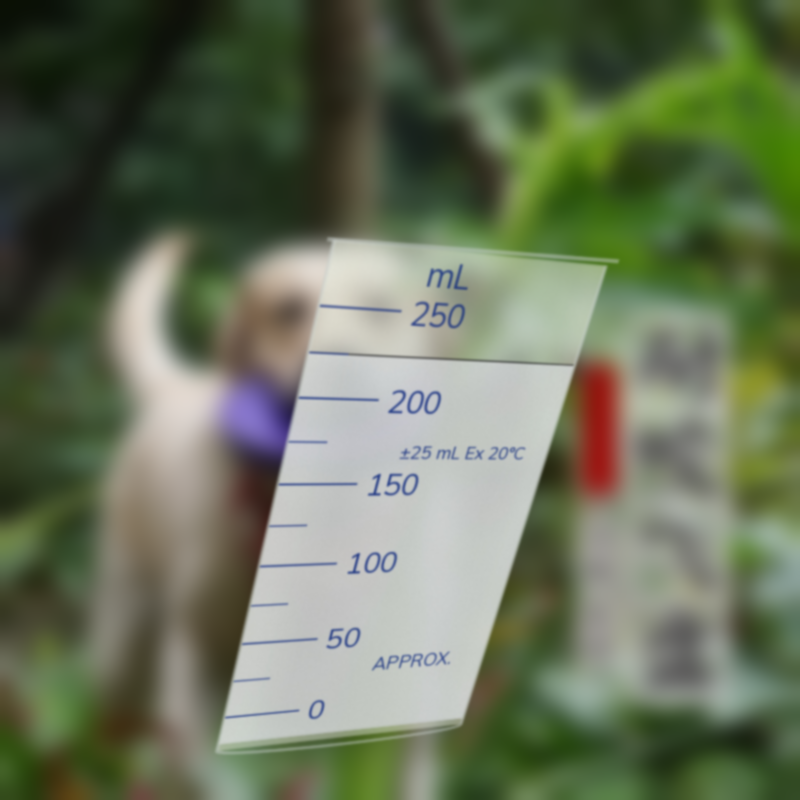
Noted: {"value": 225, "unit": "mL"}
